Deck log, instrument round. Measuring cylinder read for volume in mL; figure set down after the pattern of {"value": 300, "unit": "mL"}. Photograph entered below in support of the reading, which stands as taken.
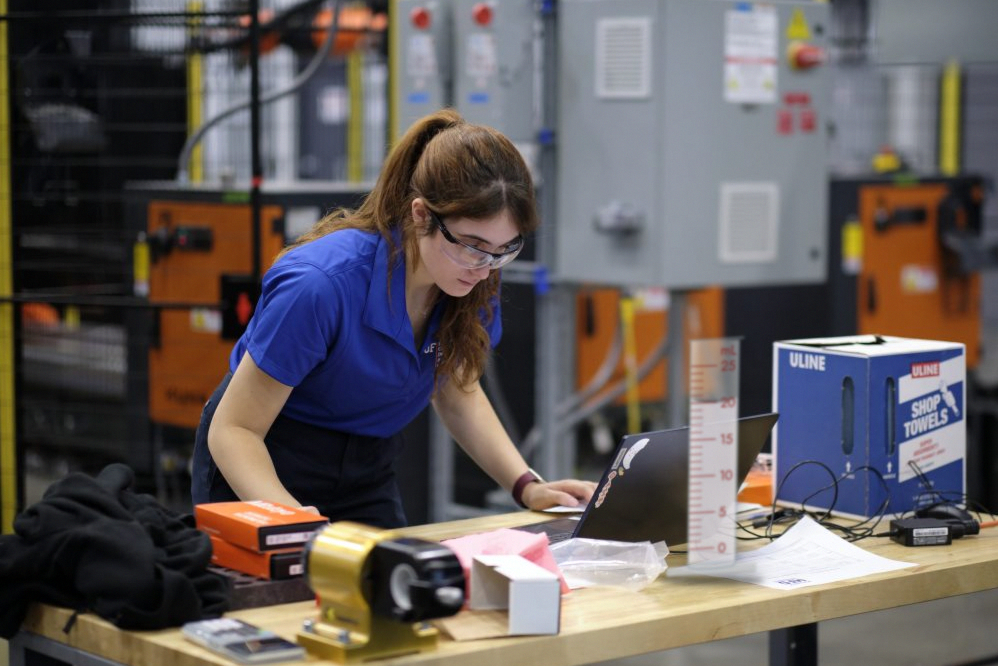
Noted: {"value": 20, "unit": "mL"}
